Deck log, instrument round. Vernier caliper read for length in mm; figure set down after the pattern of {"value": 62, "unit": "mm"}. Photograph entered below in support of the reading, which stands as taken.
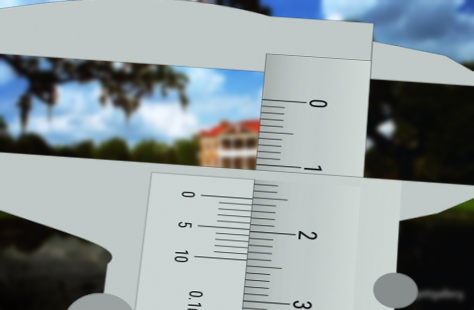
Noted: {"value": 15.2, "unit": "mm"}
